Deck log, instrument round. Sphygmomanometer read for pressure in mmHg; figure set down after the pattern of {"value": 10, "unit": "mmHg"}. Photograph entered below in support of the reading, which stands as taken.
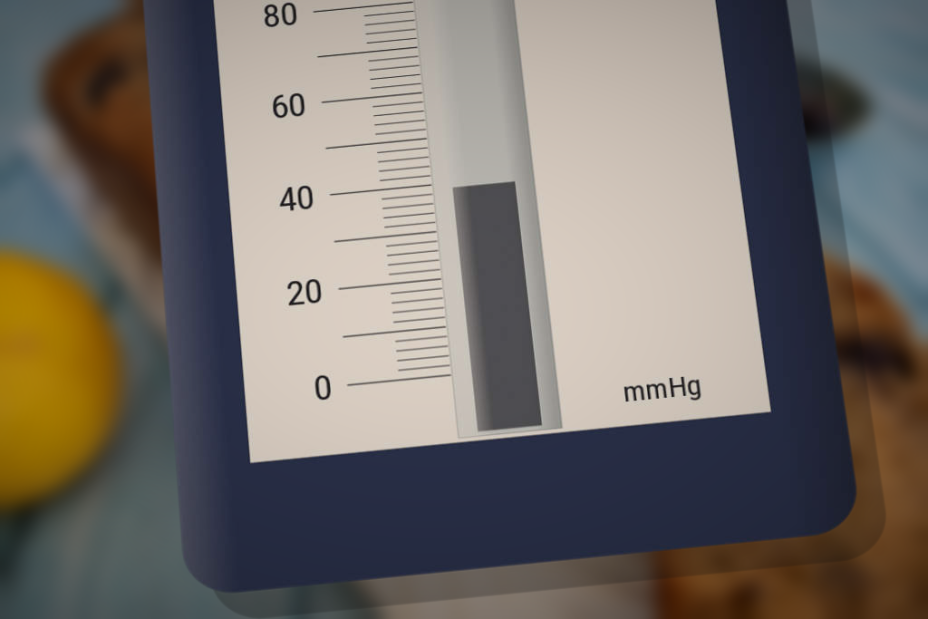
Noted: {"value": 39, "unit": "mmHg"}
